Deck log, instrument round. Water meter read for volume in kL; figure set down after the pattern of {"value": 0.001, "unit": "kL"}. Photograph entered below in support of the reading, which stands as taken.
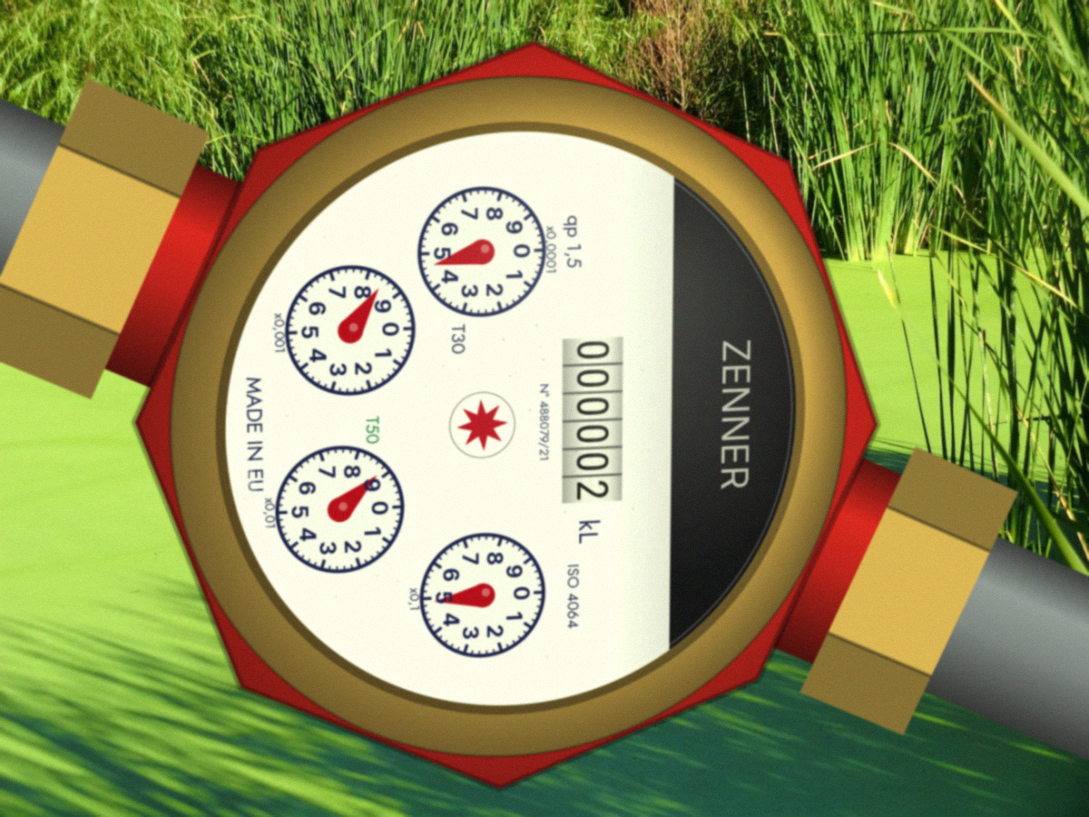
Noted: {"value": 2.4884, "unit": "kL"}
